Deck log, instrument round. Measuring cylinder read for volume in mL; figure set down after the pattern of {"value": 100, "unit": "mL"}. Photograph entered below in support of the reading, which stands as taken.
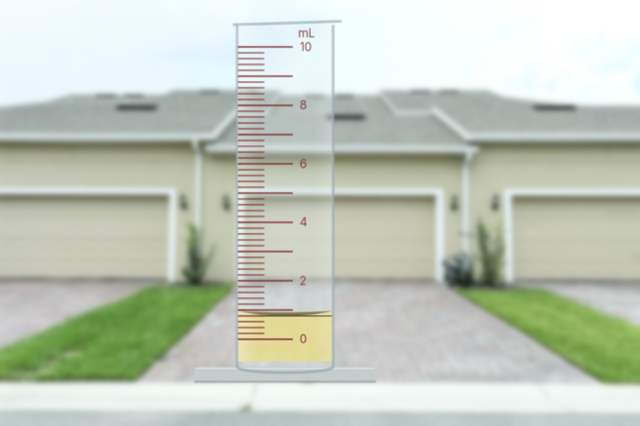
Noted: {"value": 0.8, "unit": "mL"}
